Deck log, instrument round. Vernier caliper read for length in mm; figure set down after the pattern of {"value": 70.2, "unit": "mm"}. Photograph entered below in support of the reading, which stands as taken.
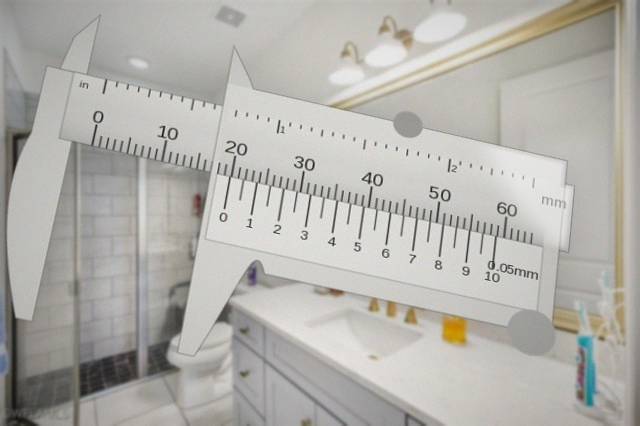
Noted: {"value": 19.8, "unit": "mm"}
